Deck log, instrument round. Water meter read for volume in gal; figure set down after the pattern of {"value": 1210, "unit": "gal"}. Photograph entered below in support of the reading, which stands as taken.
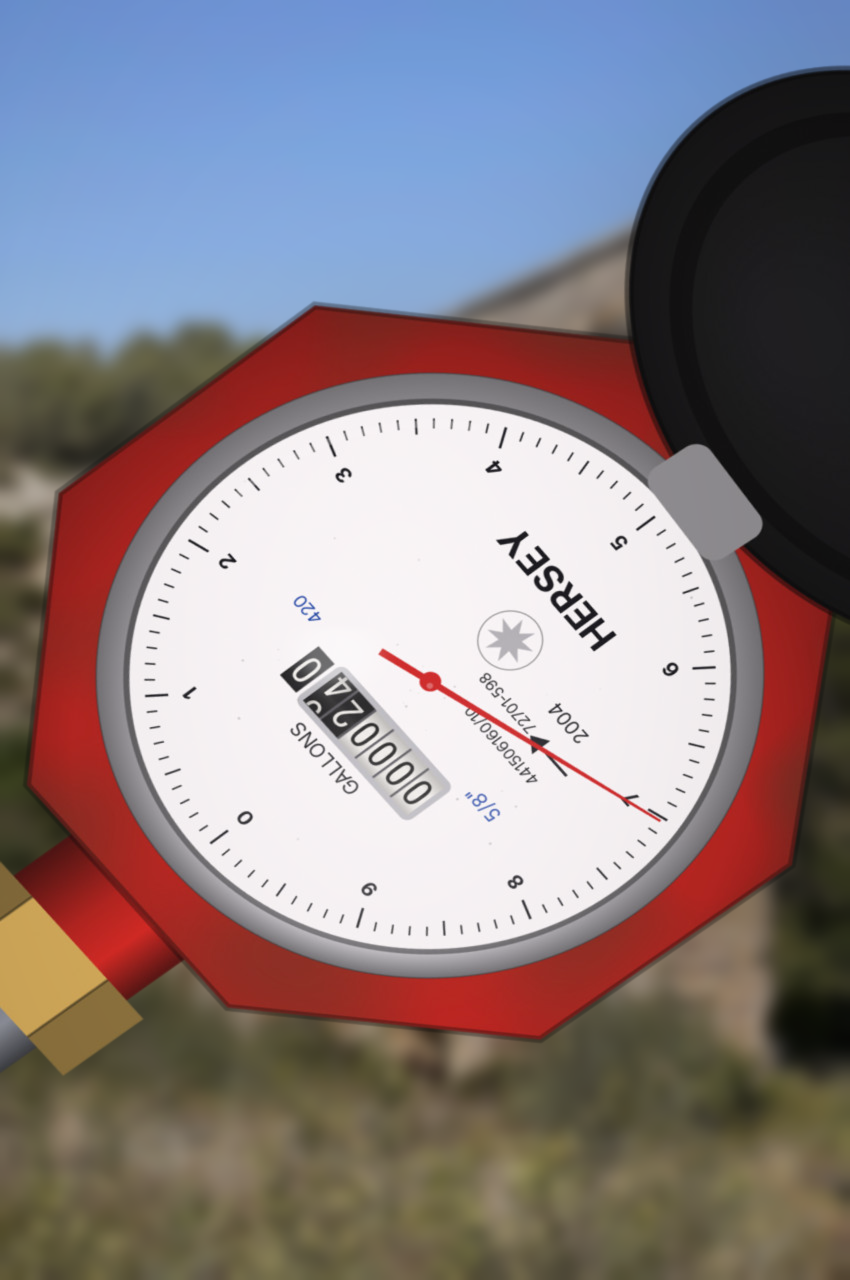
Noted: {"value": 237.0, "unit": "gal"}
